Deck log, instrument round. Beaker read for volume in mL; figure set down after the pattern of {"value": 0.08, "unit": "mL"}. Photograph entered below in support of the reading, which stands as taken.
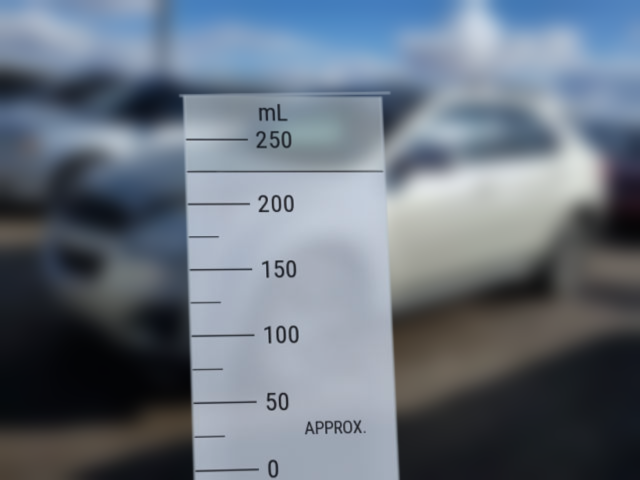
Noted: {"value": 225, "unit": "mL"}
